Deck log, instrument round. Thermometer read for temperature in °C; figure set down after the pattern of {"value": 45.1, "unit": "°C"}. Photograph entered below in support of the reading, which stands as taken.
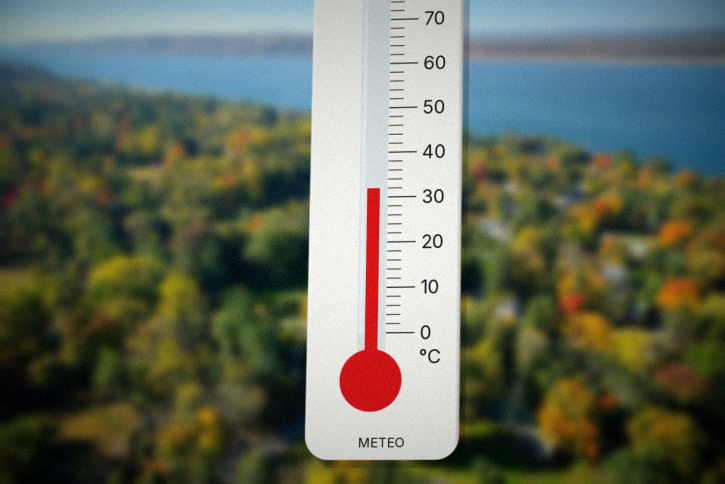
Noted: {"value": 32, "unit": "°C"}
